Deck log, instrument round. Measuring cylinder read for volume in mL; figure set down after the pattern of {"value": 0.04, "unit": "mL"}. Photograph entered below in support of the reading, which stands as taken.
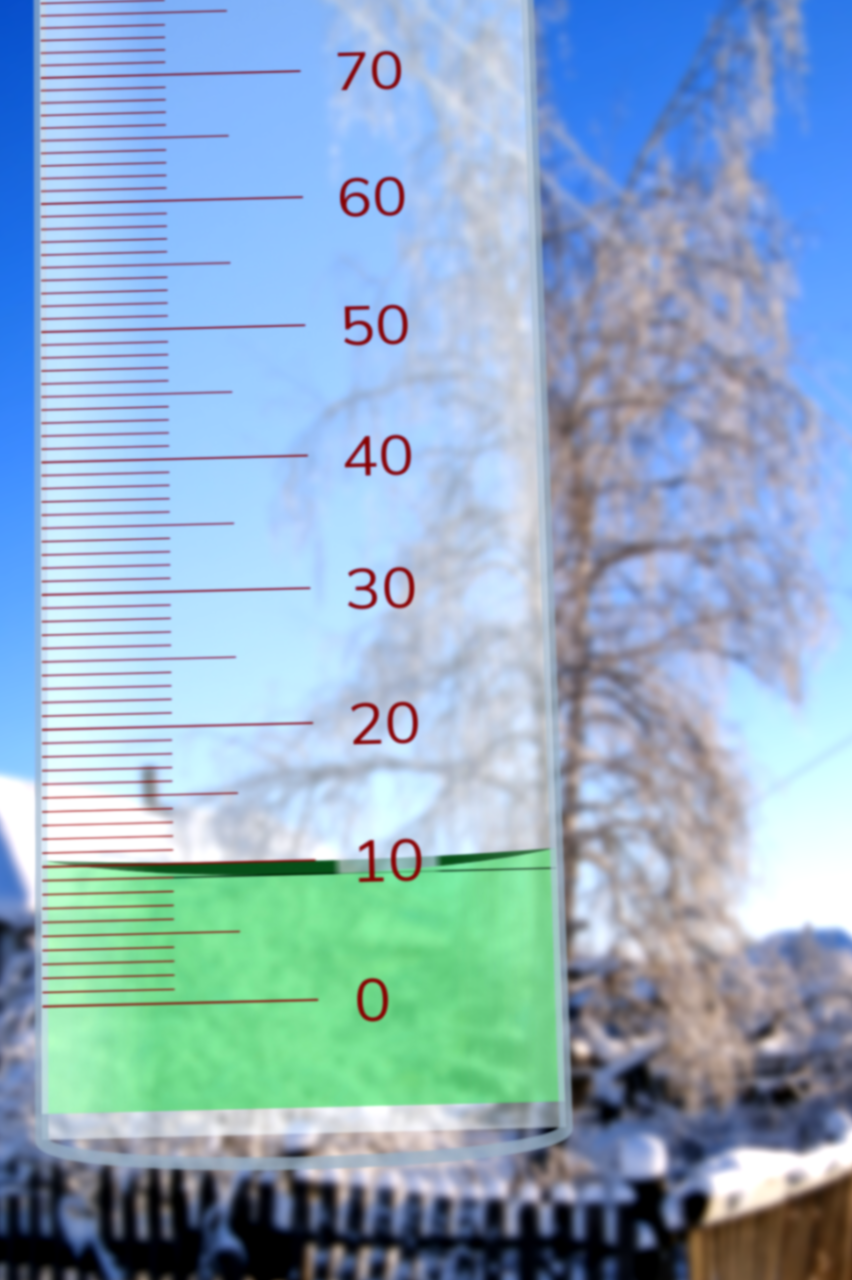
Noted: {"value": 9, "unit": "mL"}
